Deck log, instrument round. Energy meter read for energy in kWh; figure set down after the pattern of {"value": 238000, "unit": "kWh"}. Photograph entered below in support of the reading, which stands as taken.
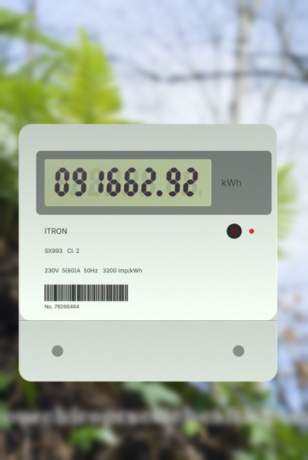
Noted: {"value": 91662.92, "unit": "kWh"}
